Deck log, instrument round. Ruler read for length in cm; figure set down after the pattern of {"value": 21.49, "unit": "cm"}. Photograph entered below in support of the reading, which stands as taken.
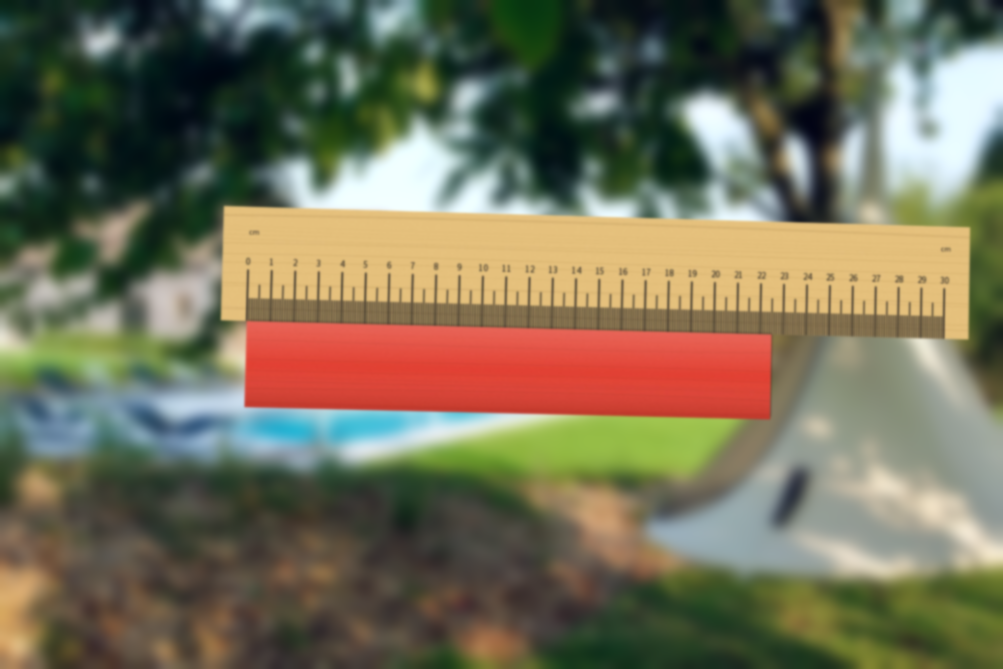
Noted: {"value": 22.5, "unit": "cm"}
